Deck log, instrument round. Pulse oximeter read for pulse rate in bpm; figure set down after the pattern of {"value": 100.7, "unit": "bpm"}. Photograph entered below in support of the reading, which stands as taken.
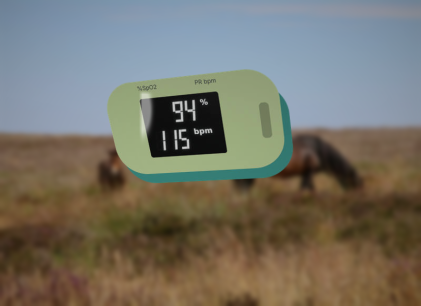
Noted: {"value": 115, "unit": "bpm"}
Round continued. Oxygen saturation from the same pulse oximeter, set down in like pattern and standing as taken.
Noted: {"value": 94, "unit": "%"}
